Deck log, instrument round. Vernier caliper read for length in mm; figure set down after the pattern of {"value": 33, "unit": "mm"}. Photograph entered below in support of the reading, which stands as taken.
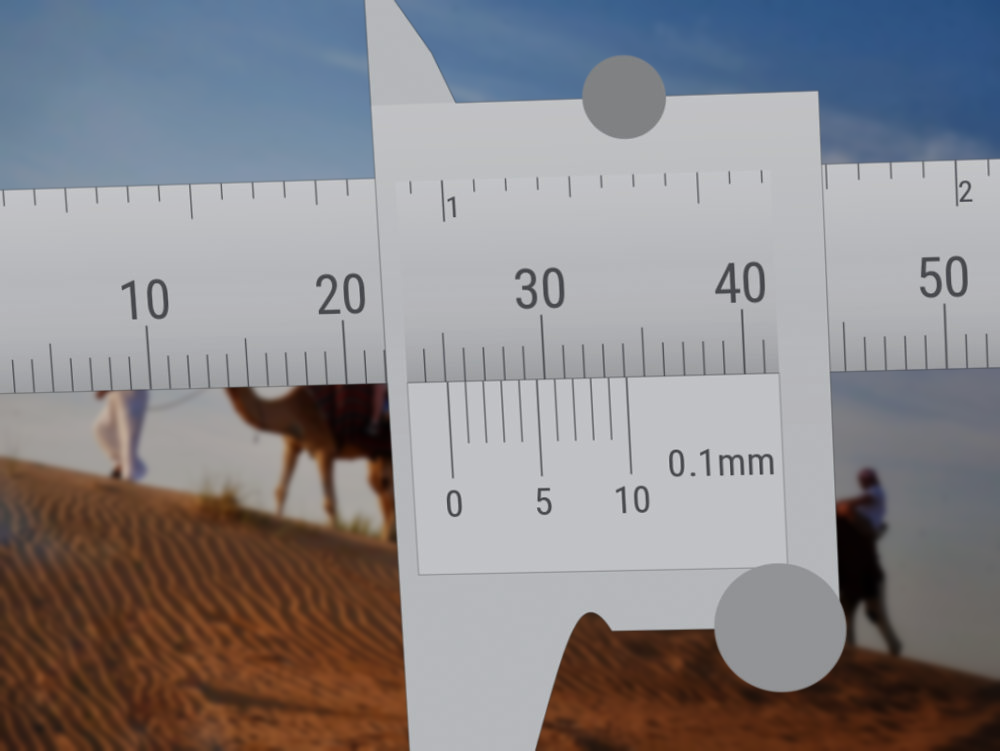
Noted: {"value": 25.1, "unit": "mm"}
